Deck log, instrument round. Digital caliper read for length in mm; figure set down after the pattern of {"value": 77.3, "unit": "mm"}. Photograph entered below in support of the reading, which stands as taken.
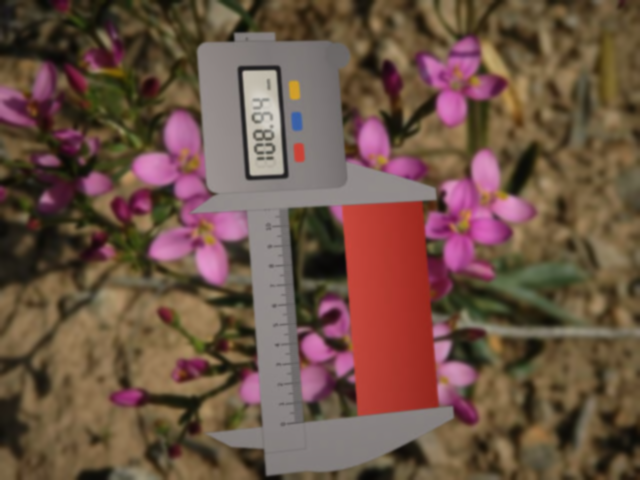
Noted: {"value": 108.94, "unit": "mm"}
